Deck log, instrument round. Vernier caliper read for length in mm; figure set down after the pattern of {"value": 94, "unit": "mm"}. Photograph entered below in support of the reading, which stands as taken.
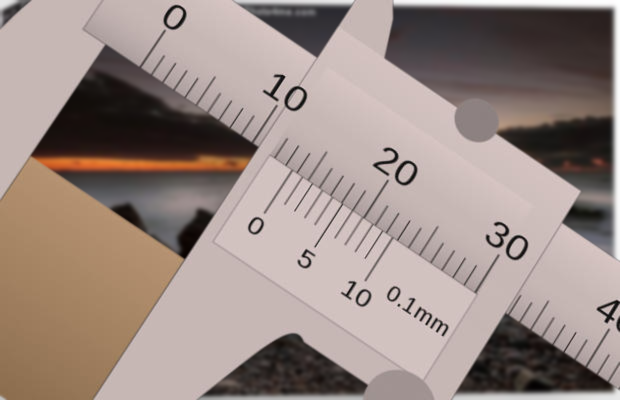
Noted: {"value": 13.6, "unit": "mm"}
